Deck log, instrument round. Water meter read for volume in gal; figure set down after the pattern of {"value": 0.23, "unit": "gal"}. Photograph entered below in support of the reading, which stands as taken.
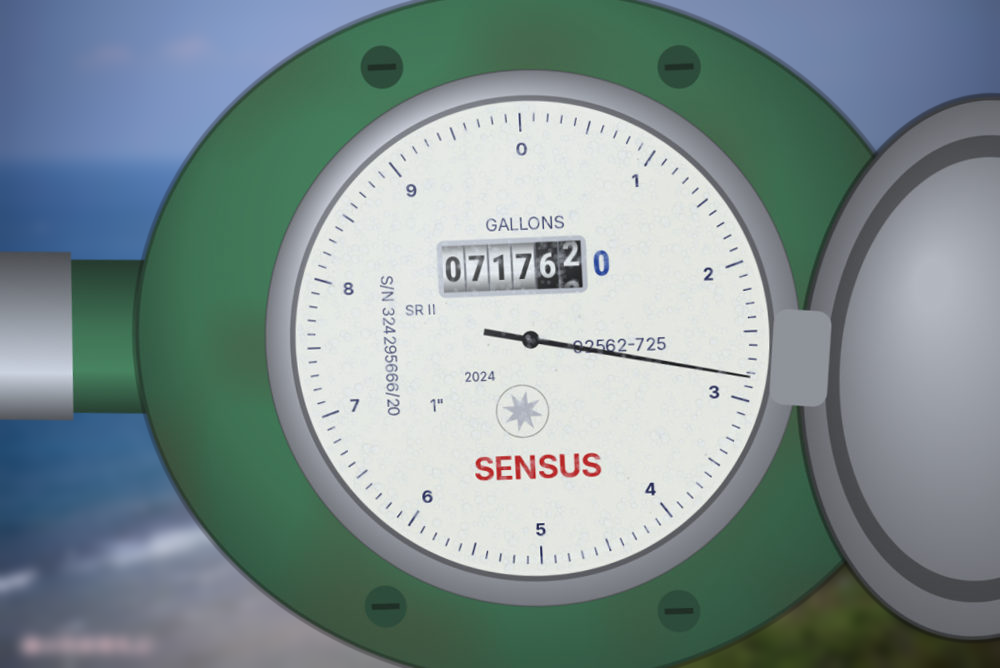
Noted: {"value": 717622.8, "unit": "gal"}
